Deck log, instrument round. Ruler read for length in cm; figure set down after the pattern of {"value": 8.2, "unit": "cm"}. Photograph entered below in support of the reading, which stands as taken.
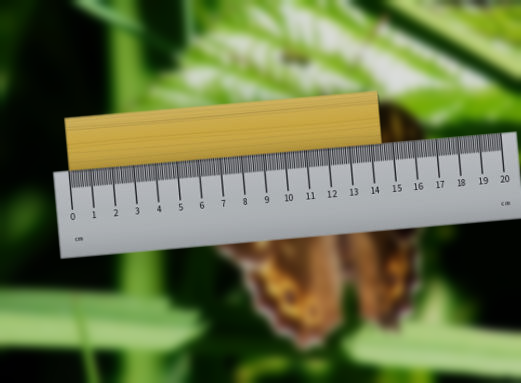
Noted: {"value": 14.5, "unit": "cm"}
